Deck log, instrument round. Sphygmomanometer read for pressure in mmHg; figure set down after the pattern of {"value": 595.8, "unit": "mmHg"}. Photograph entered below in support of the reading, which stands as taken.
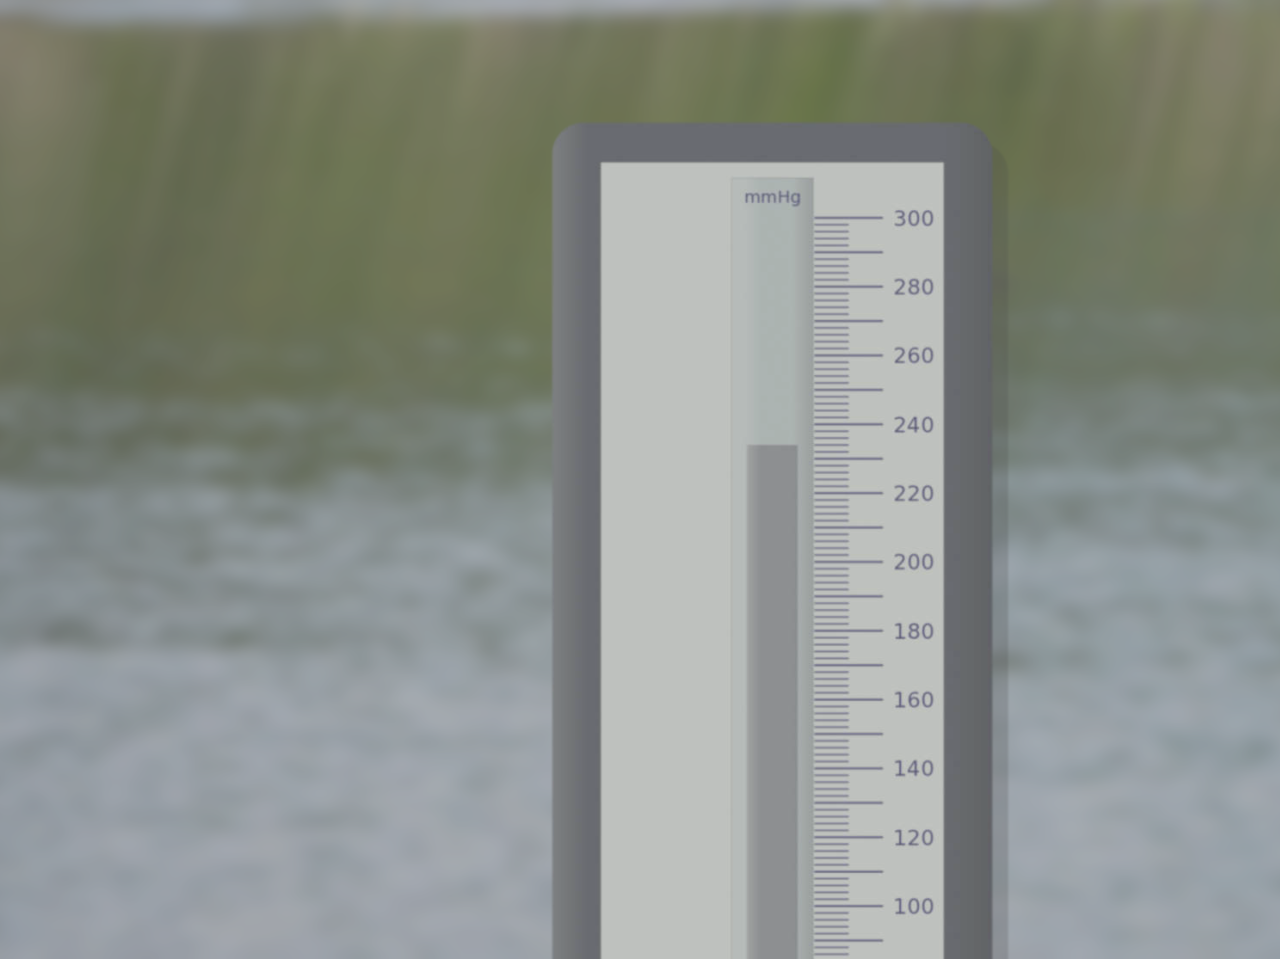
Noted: {"value": 234, "unit": "mmHg"}
